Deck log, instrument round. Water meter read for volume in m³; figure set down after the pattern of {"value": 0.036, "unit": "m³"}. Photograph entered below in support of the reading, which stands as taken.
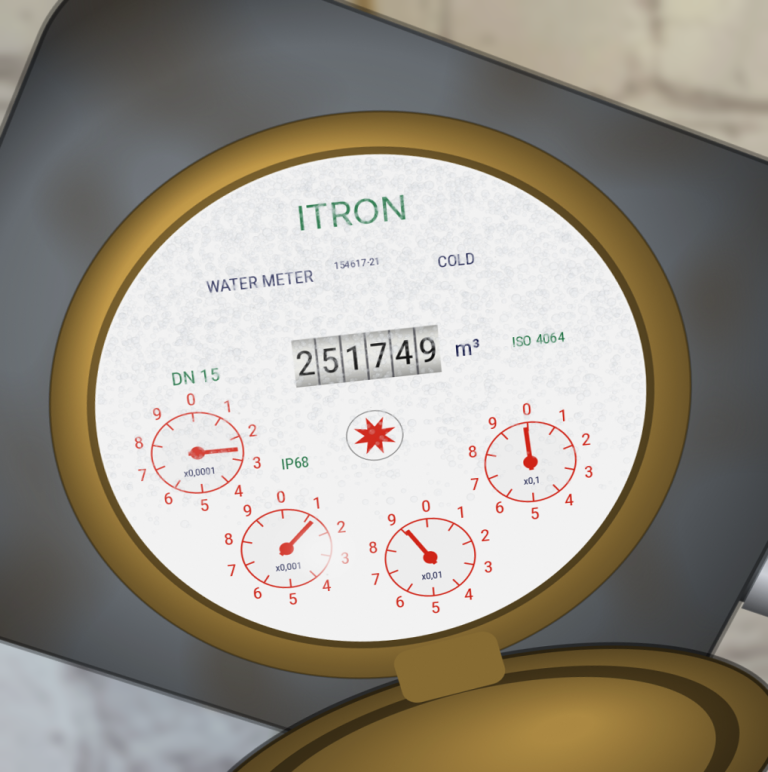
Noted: {"value": 251748.9912, "unit": "m³"}
